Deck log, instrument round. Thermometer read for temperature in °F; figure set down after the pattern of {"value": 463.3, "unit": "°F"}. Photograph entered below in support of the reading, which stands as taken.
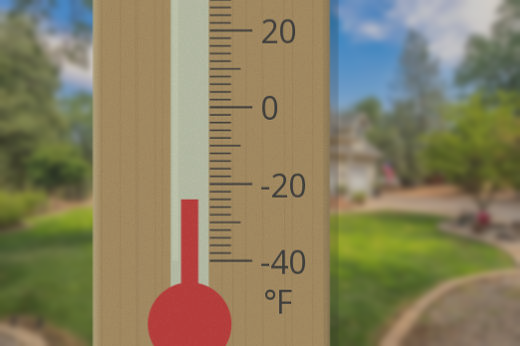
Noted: {"value": -24, "unit": "°F"}
